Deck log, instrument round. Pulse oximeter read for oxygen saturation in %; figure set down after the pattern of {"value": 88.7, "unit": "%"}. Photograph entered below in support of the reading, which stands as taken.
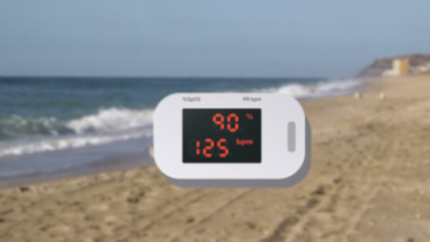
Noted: {"value": 90, "unit": "%"}
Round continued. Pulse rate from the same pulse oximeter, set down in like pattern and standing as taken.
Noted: {"value": 125, "unit": "bpm"}
